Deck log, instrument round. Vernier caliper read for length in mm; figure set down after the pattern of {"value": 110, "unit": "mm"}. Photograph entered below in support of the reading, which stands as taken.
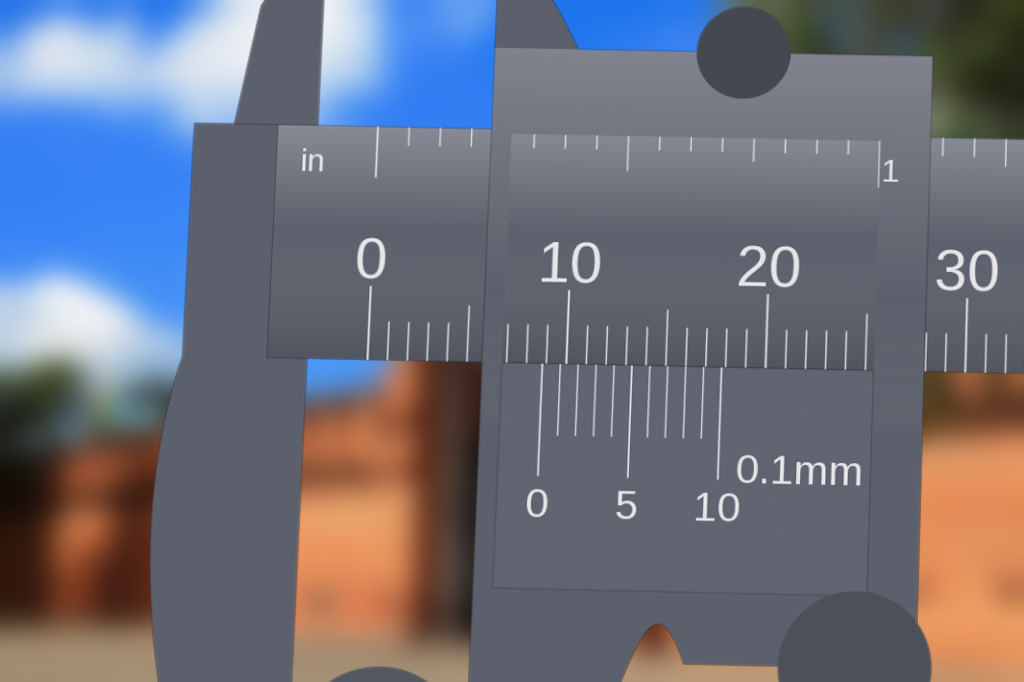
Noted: {"value": 8.8, "unit": "mm"}
